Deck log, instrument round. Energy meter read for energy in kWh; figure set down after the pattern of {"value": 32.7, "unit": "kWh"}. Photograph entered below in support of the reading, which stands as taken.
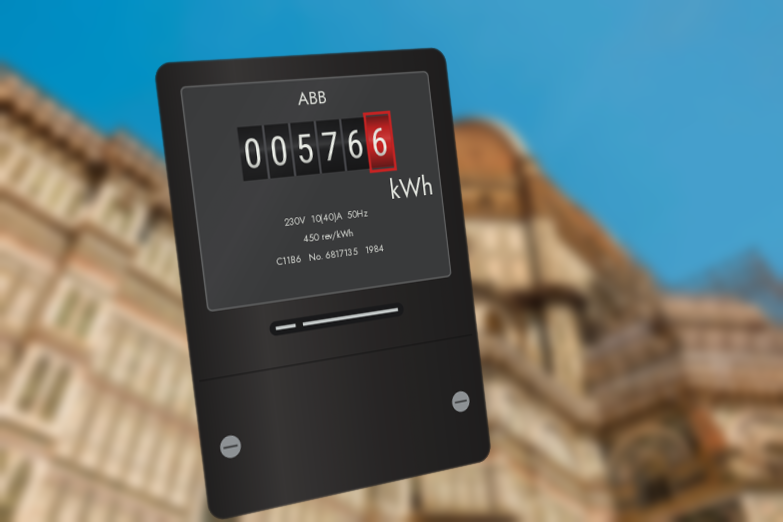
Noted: {"value": 576.6, "unit": "kWh"}
